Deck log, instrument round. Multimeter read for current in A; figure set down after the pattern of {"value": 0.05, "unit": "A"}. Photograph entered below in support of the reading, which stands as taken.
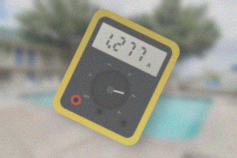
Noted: {"value": 1.277, "unit": "A"}
